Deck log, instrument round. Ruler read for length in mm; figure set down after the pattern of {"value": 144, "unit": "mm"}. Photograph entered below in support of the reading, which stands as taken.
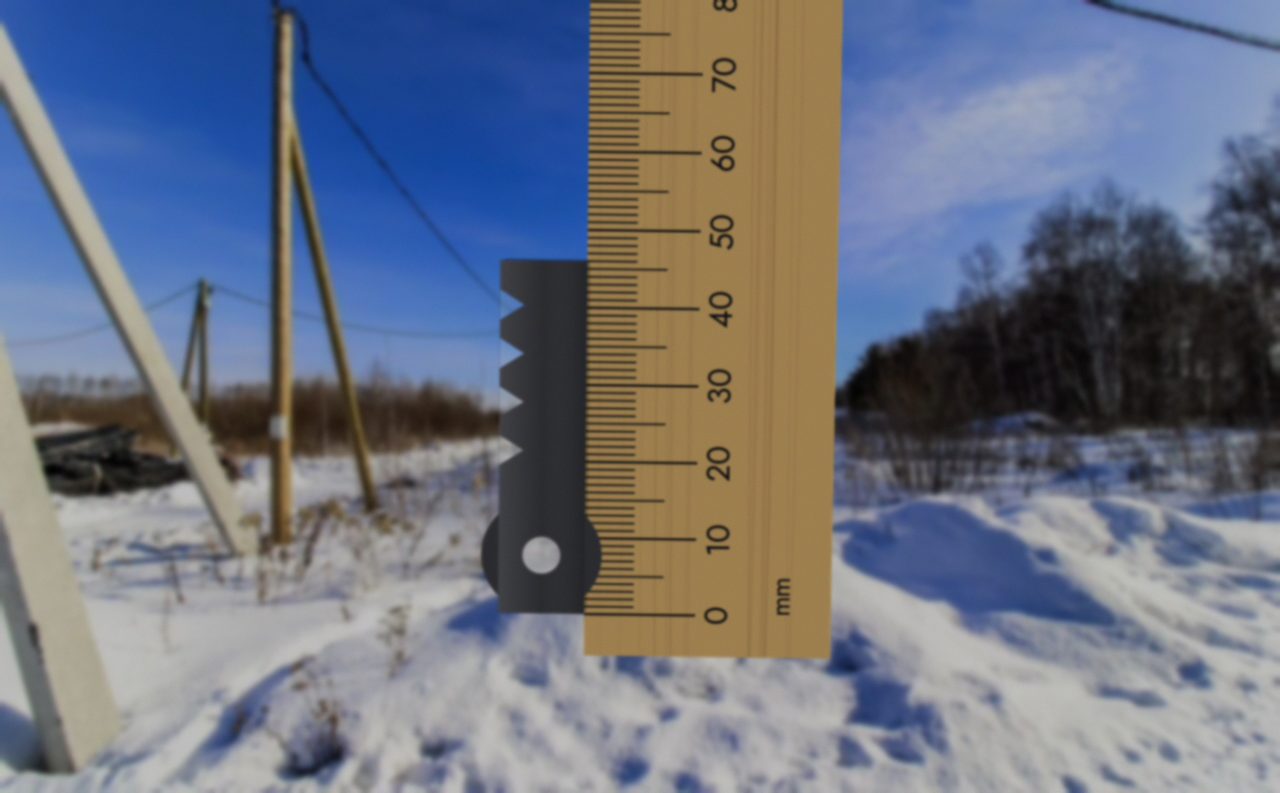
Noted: {"value": 46, "unit": "mm"}
